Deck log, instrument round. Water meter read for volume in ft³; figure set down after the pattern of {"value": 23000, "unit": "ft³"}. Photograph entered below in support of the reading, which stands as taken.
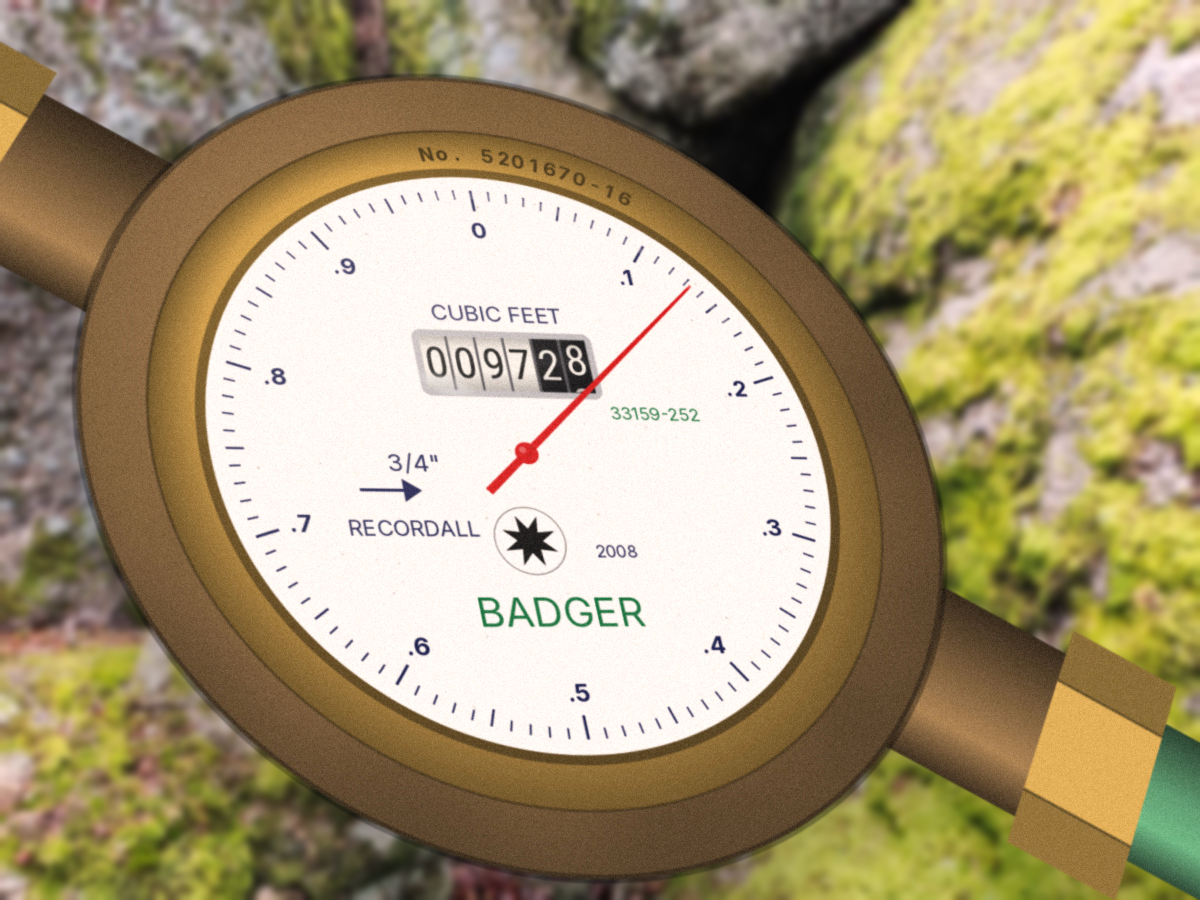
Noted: {"value": 9728.13, "unit": "ft³"}
